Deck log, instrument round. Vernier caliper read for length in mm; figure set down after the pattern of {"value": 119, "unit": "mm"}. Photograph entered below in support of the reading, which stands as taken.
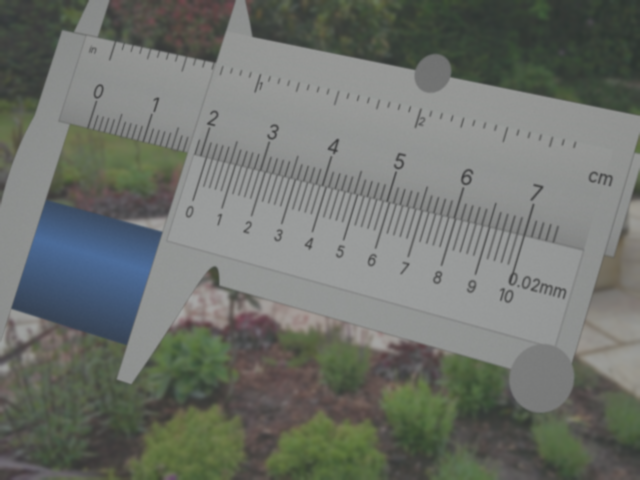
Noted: {"value": 21.0, "unit": "mm"}
